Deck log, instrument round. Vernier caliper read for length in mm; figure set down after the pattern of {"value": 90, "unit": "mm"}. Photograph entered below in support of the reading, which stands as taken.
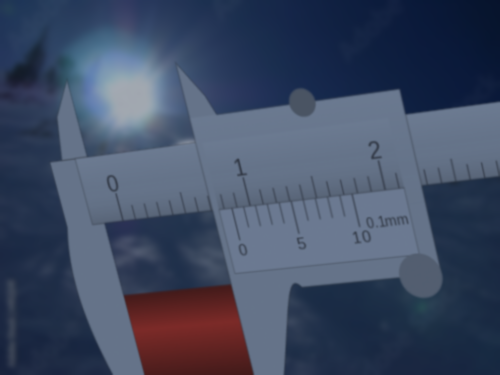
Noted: {"value": 8.6, "unit": "mm"}
